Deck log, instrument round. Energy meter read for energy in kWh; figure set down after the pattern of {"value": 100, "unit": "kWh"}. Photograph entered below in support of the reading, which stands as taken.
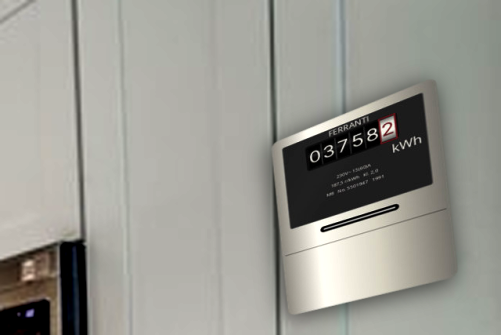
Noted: {"value": 3758.2, "unit": "kWh"}
